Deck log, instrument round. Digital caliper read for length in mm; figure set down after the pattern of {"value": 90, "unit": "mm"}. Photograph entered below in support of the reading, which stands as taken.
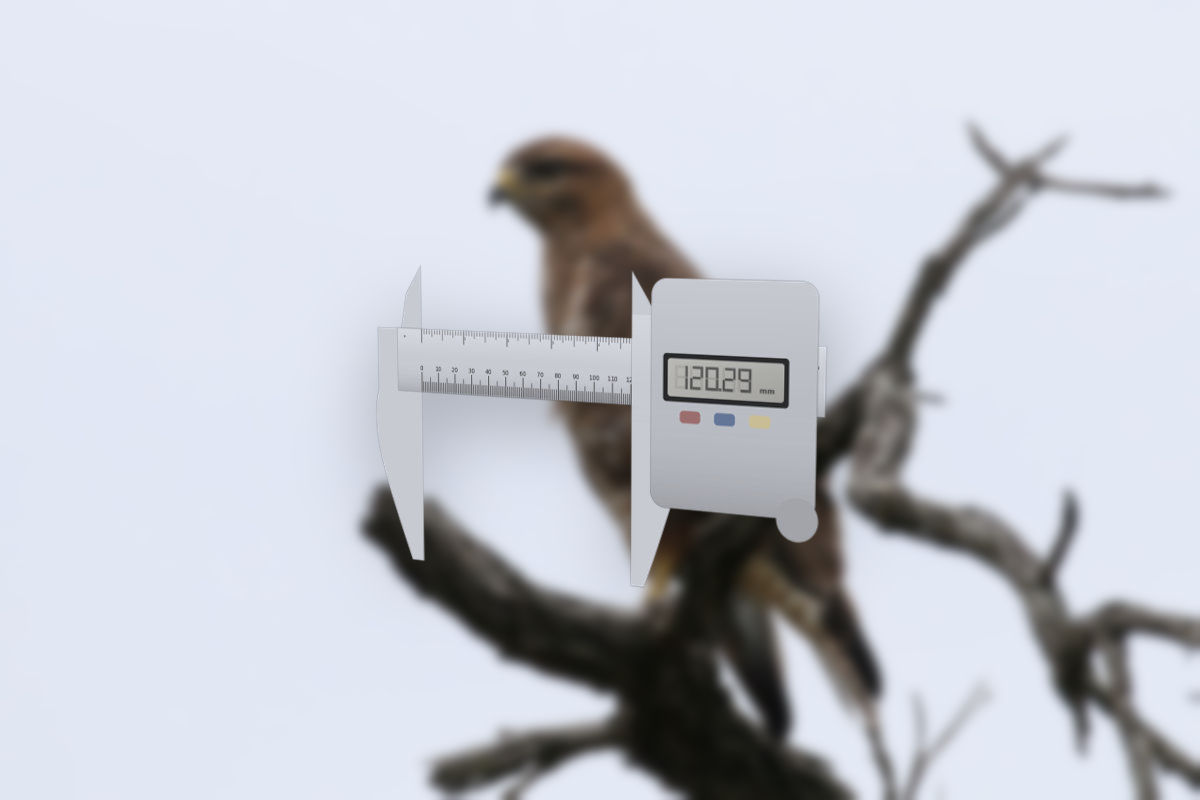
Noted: {"value": 120.29, "unit": "mm"}
